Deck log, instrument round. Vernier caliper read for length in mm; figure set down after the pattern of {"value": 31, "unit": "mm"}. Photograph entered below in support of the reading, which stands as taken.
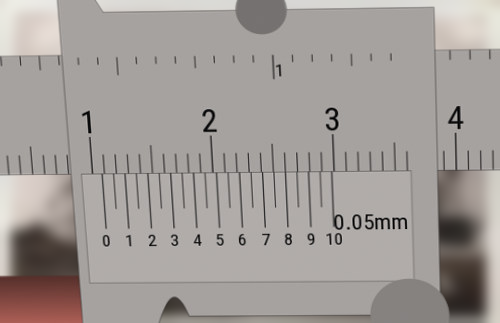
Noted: {"value": 10.8, "unit": "mm"}
